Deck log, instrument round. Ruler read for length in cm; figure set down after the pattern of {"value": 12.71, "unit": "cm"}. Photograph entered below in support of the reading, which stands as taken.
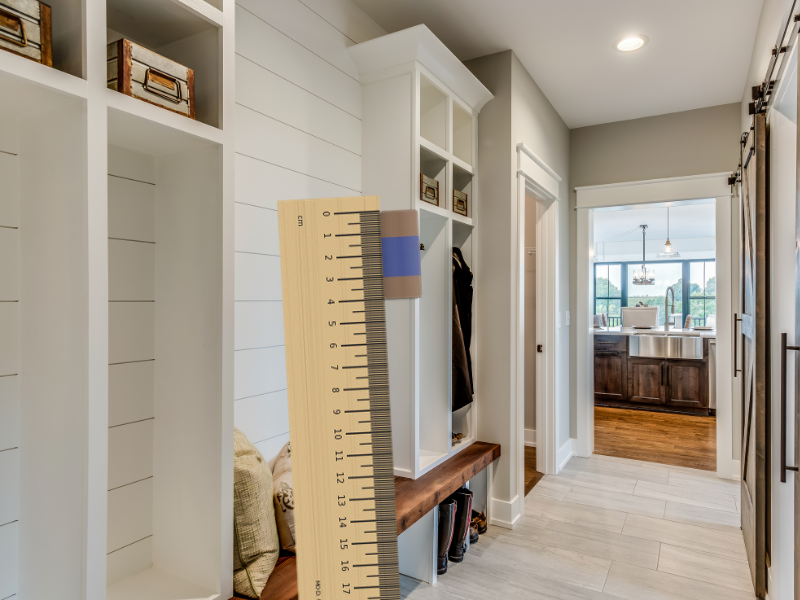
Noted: {"value": 4, "unit": "cm"}
